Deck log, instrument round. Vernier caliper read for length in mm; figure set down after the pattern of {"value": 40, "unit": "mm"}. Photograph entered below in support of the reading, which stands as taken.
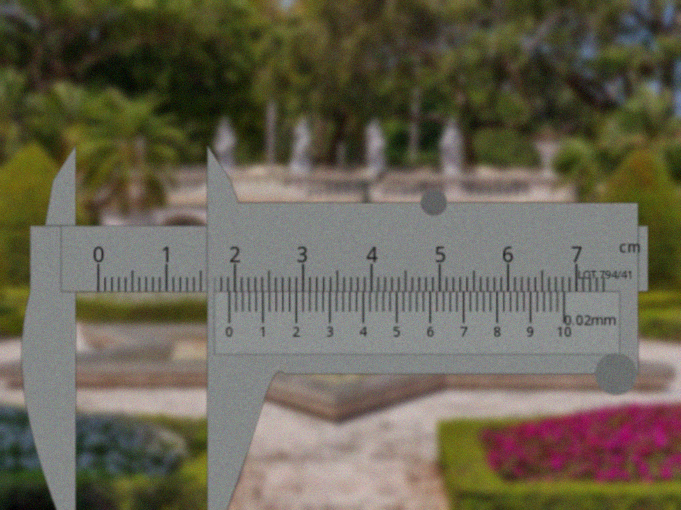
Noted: {"value": 19.2, "unit": "mm"}
